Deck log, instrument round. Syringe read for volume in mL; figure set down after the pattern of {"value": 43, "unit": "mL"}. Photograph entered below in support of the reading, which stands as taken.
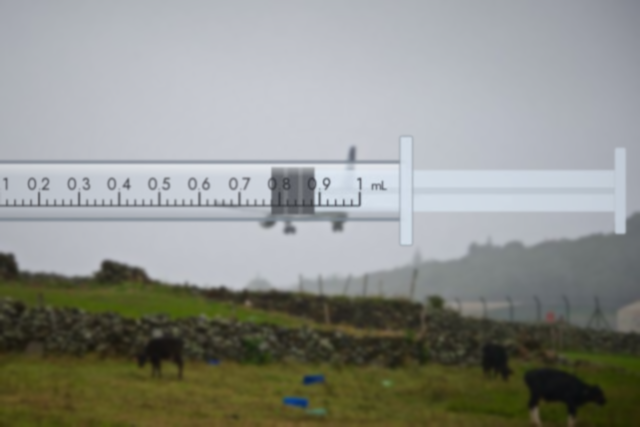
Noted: {"value": 0.78, "unit": "mL"}
